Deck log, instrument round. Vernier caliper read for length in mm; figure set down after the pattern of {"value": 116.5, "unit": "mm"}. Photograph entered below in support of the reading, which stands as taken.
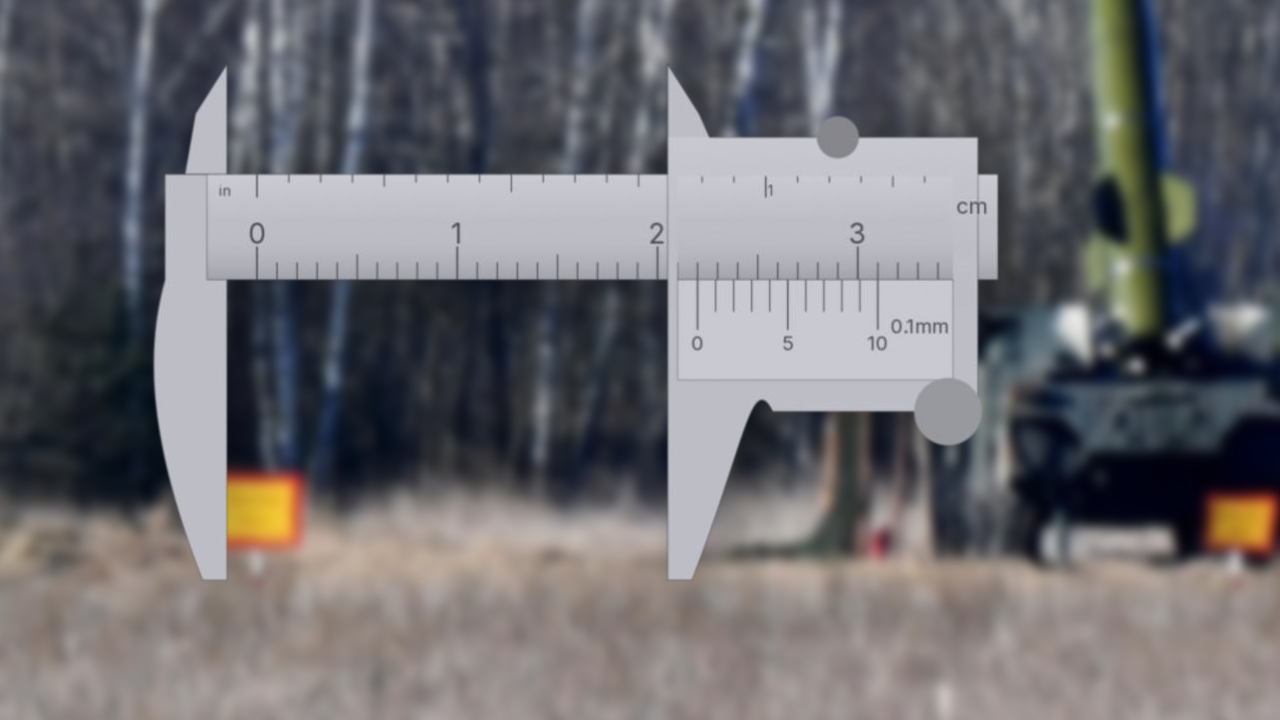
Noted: {"value": 22.0, "unit": "mm"}
